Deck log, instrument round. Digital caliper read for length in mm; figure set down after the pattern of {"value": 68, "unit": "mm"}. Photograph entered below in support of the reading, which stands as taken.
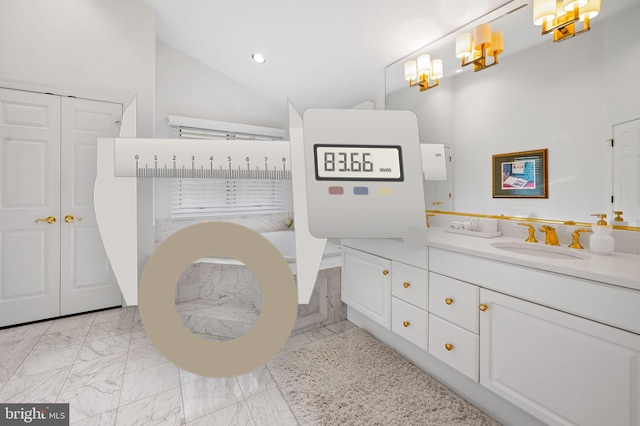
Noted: {"value": 83.66, "unit": "mm"}
